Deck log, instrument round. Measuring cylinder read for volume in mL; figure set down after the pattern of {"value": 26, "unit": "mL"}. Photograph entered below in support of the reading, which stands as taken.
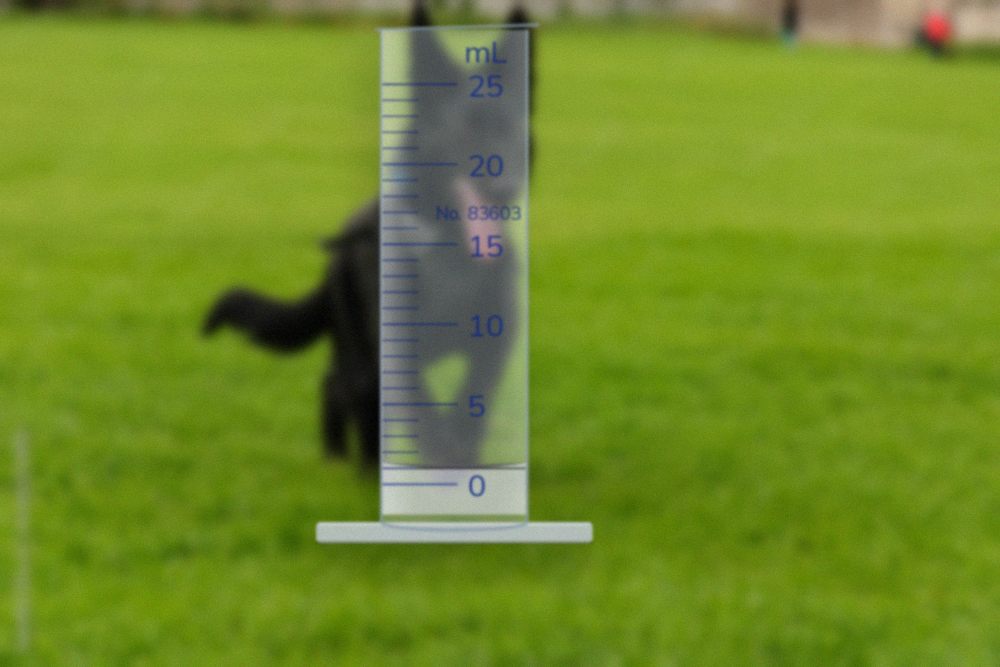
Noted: {"value": 1, "unit": "mL"}
